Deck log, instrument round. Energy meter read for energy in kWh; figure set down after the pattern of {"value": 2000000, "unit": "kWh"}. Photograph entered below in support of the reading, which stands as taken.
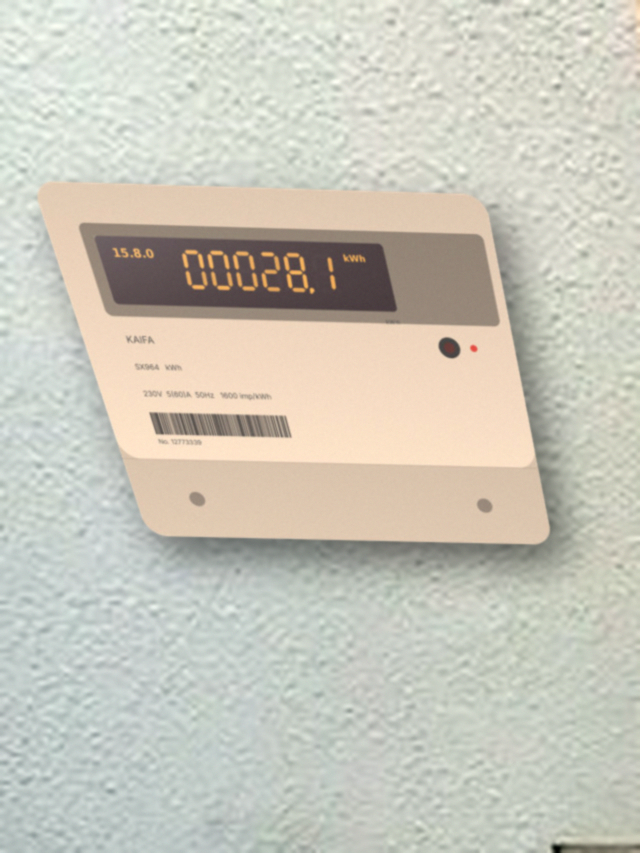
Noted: {"value": 28.1, "unit": "kWh"}
